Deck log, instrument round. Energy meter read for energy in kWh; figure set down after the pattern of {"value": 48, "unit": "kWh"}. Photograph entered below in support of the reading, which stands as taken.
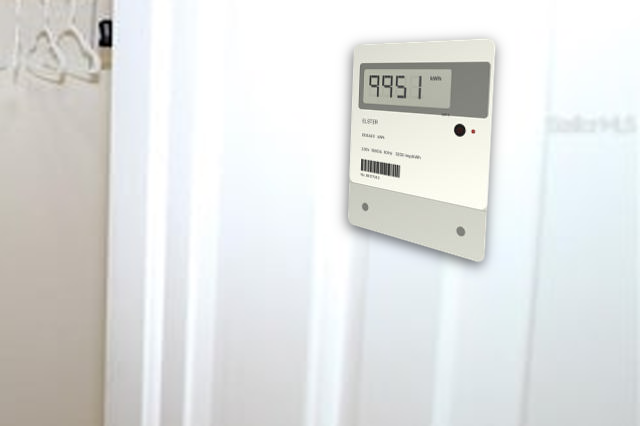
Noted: {"value": 9951, "unit": "kWh"}
